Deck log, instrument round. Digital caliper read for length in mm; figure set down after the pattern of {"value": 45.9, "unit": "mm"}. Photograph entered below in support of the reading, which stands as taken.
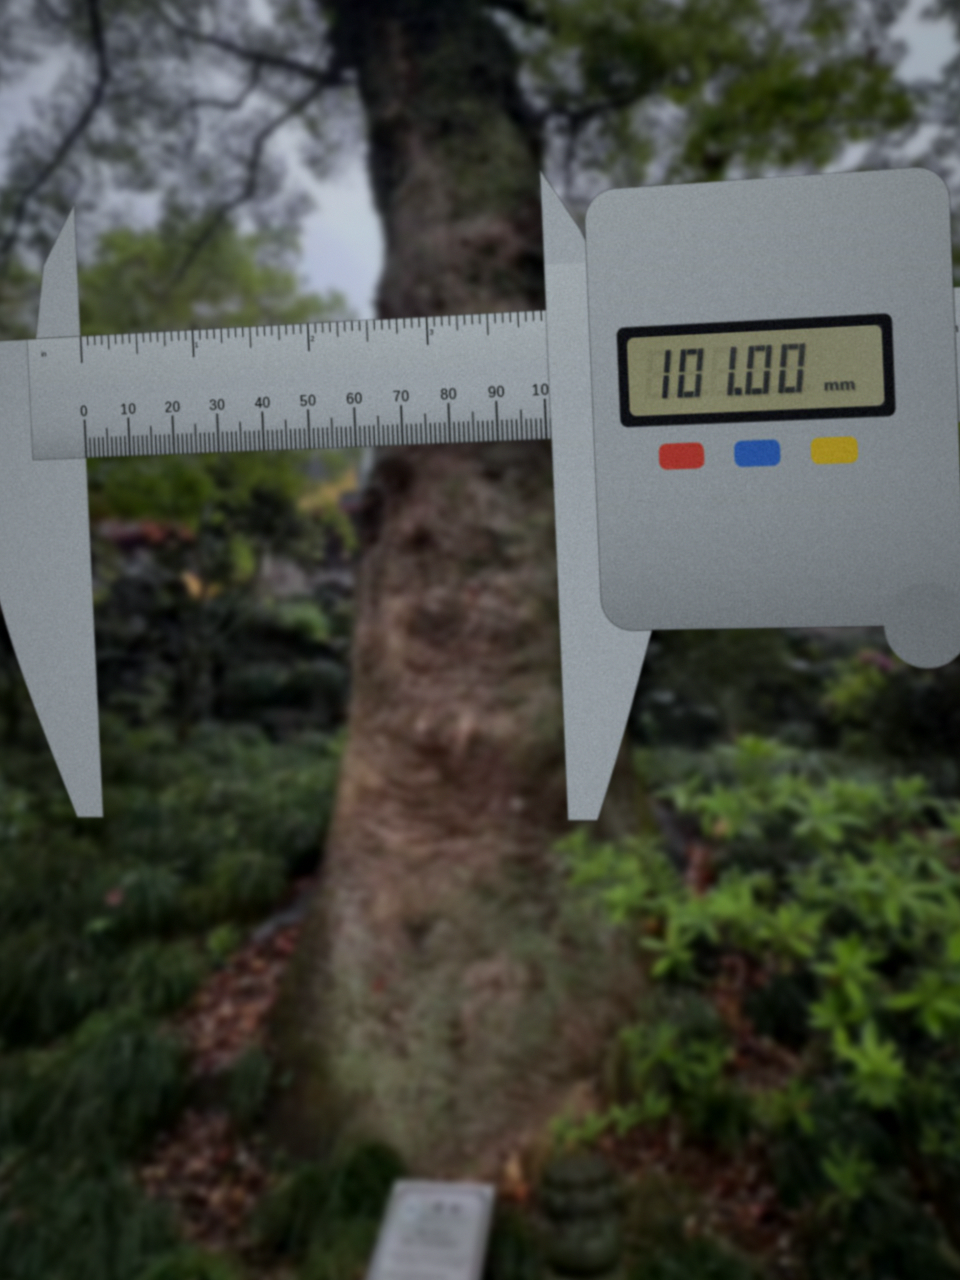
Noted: {"value": 101.00, "unit": "mm"}
